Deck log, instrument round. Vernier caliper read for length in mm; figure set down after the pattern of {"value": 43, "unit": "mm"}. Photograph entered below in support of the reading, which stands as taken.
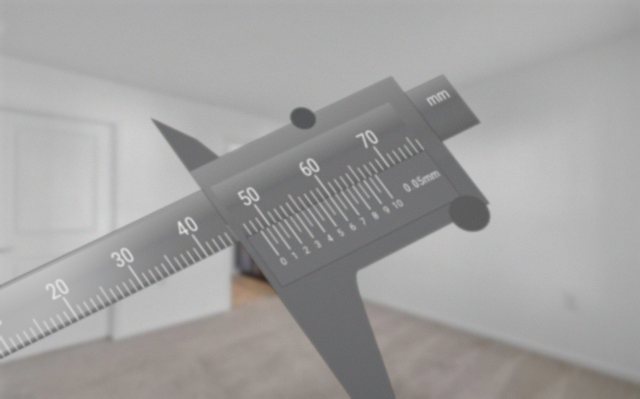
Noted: {"value": 48.5, "unit": "mm"}
